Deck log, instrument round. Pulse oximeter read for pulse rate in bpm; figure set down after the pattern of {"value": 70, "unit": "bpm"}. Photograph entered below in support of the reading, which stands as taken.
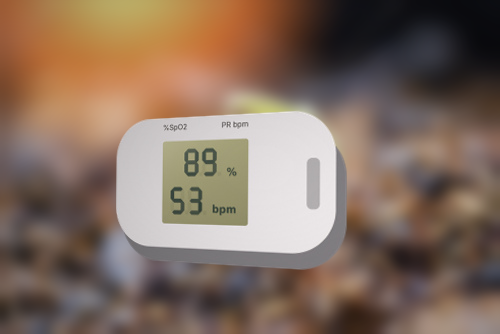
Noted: {"value": 53, "unit": "bpm"}
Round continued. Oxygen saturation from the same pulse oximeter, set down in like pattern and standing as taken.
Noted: {"value": 89, "unit": "%"}
